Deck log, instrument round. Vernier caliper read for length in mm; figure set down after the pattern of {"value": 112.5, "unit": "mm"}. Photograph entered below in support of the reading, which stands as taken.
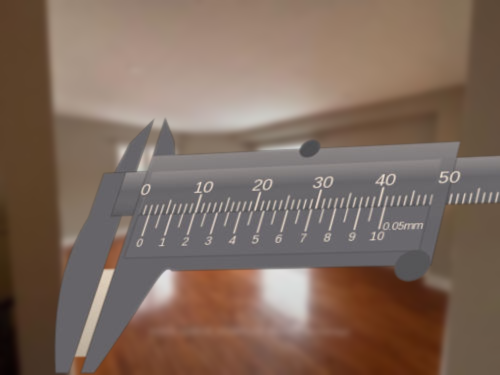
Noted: {"value": 2.0, "unit": "mm"}
